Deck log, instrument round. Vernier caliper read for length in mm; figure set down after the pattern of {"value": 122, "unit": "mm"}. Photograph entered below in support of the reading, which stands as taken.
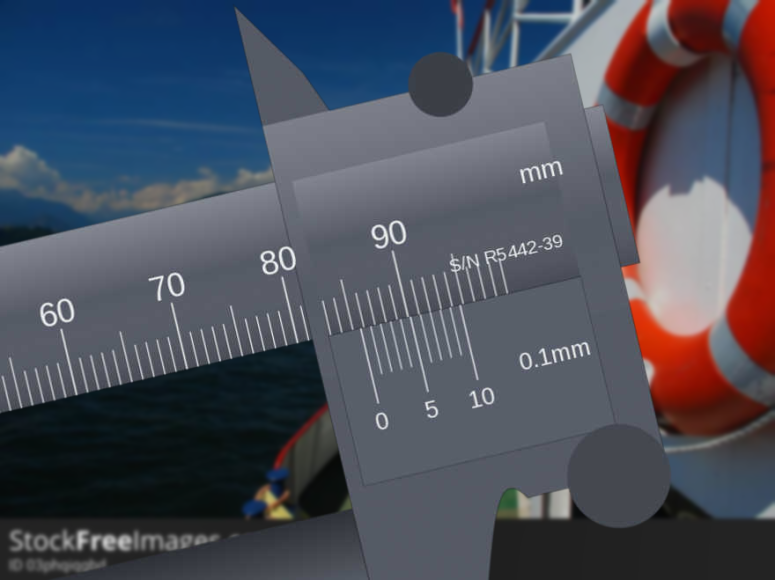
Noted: {"value": 85.7, "unit": "mm"}
